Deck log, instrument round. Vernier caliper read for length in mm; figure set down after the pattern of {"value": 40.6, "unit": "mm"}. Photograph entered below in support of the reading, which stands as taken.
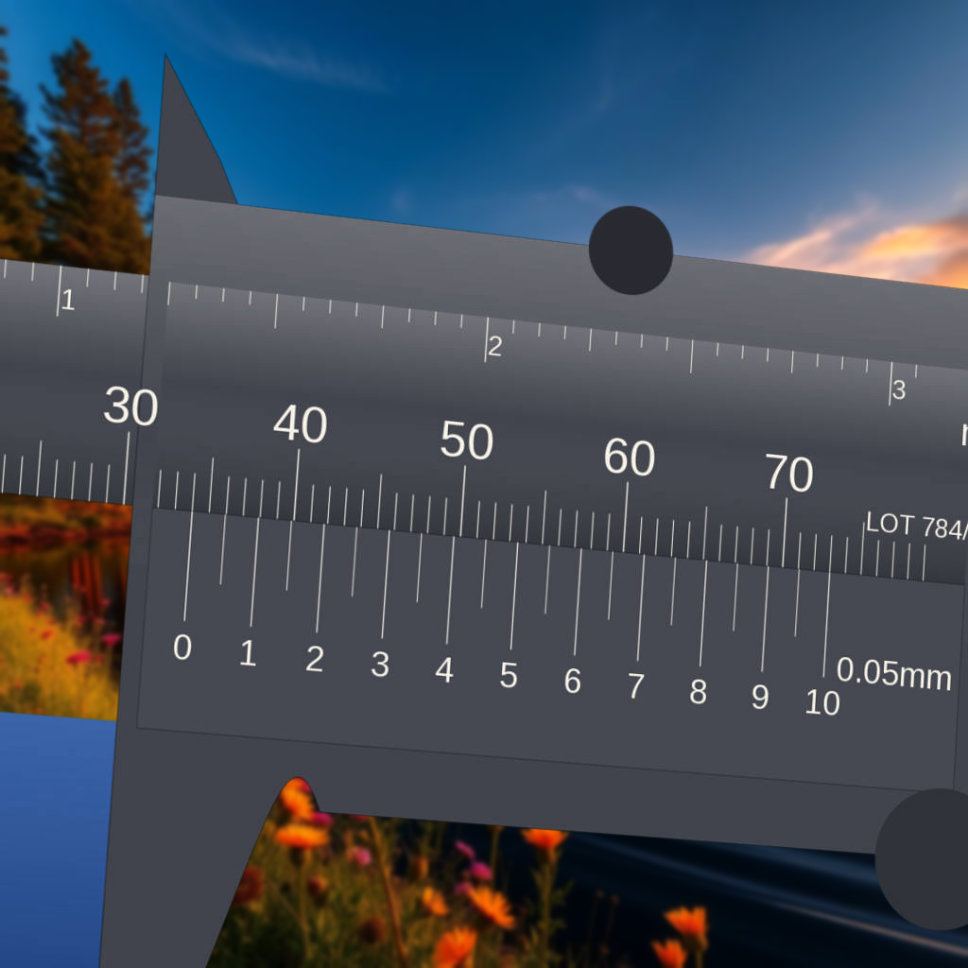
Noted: {"value": 34.0, "unit": "mm"}
